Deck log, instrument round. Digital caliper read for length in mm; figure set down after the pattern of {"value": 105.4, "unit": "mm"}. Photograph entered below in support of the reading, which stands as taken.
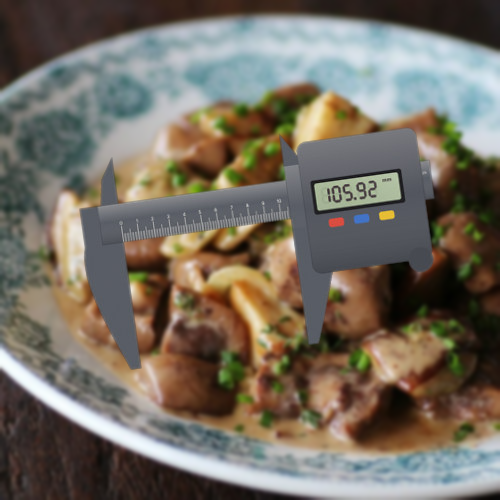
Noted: {"value": 105.92, "unit": "mm"}
